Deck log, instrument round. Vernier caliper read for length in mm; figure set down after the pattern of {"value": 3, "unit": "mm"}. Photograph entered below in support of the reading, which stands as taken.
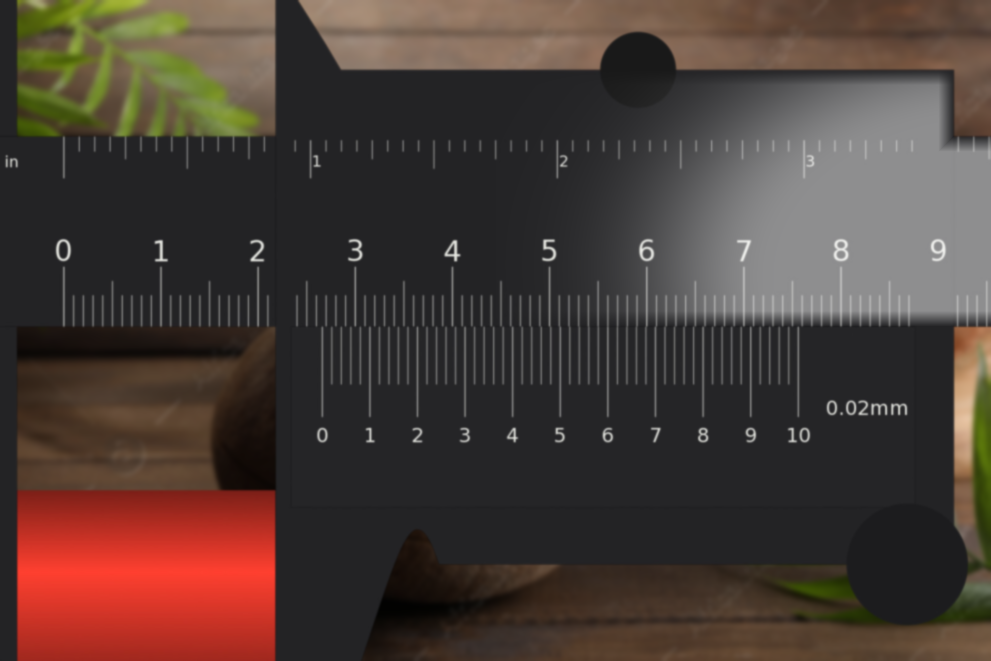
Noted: {"value": 26.6, "unit": "mm"}
